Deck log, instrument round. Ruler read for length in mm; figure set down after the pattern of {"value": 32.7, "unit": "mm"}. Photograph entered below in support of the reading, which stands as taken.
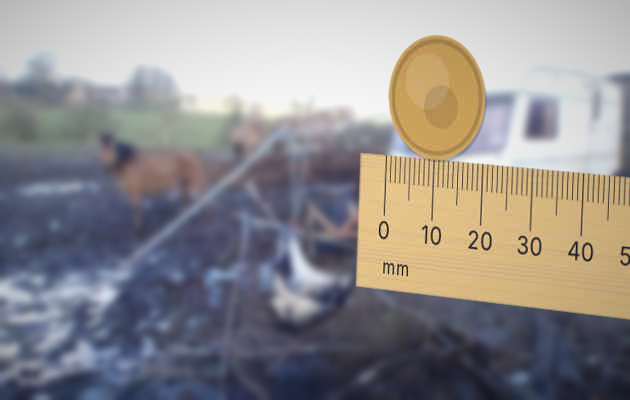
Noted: {"value": 20, "unit": "mm"}
